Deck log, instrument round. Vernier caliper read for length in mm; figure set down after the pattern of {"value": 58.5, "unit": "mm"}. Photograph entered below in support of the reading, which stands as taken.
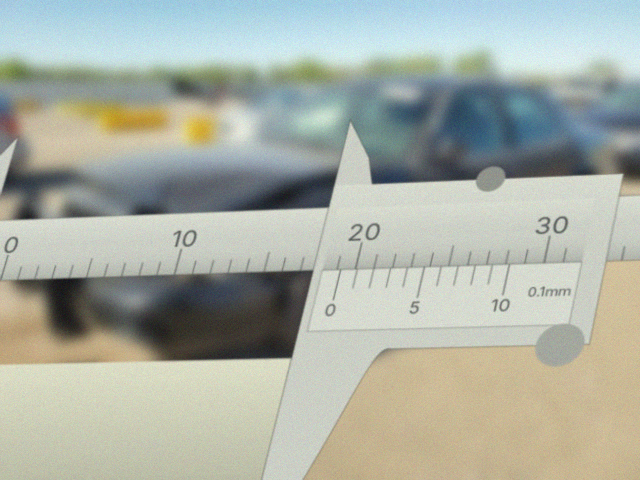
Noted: {"value": 19.2, "unit": "mm"}
